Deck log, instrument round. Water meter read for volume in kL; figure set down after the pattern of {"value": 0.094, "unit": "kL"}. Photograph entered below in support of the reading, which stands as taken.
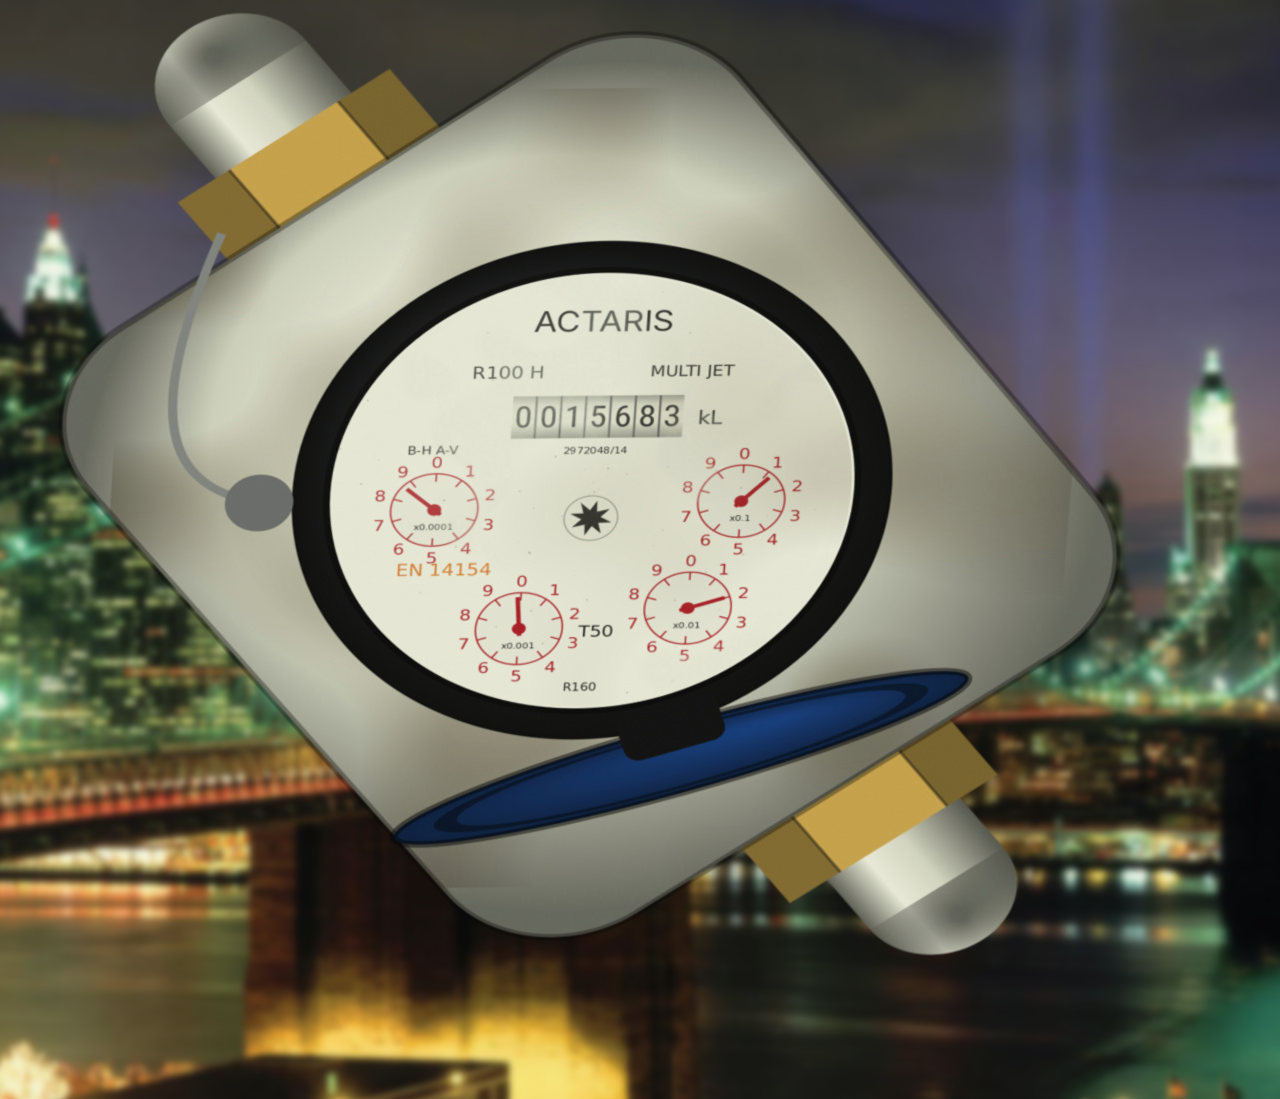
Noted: {"value": 15683.1198, "unit": "kL"}
